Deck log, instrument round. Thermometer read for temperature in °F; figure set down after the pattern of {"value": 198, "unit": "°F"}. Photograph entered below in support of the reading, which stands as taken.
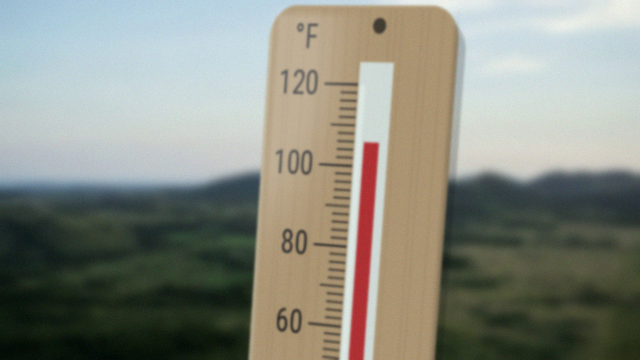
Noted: {"value": 106, "unit": "°F"}
